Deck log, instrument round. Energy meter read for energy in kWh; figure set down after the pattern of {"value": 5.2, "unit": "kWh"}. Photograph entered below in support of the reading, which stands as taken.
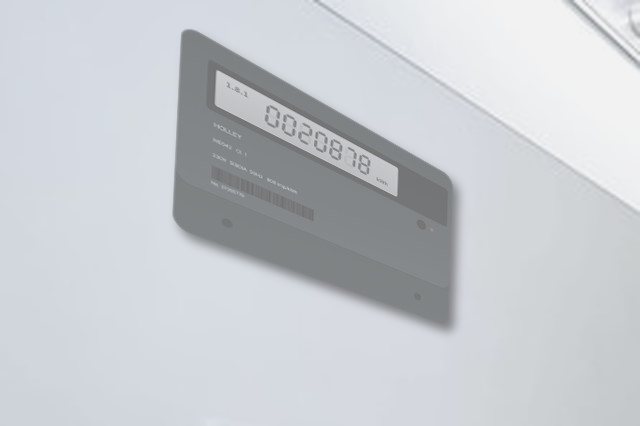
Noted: {"value": 20878, "unit": "kWh"}
